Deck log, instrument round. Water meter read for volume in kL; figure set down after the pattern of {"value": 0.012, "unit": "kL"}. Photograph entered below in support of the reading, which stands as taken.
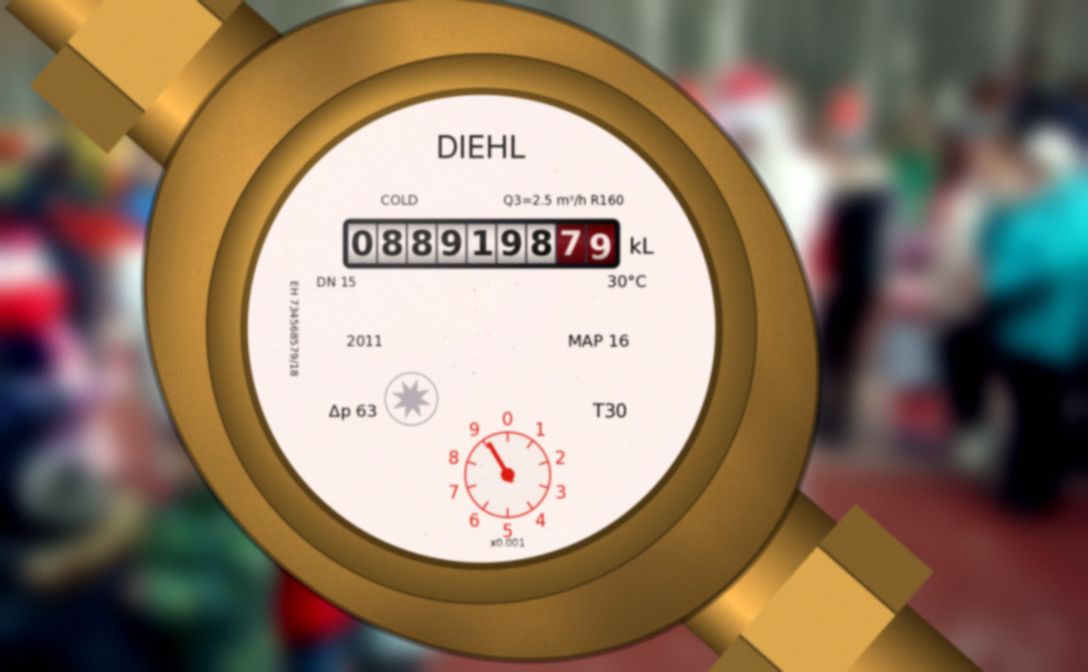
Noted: {"value": 889198.789, "unit": "kL"}
